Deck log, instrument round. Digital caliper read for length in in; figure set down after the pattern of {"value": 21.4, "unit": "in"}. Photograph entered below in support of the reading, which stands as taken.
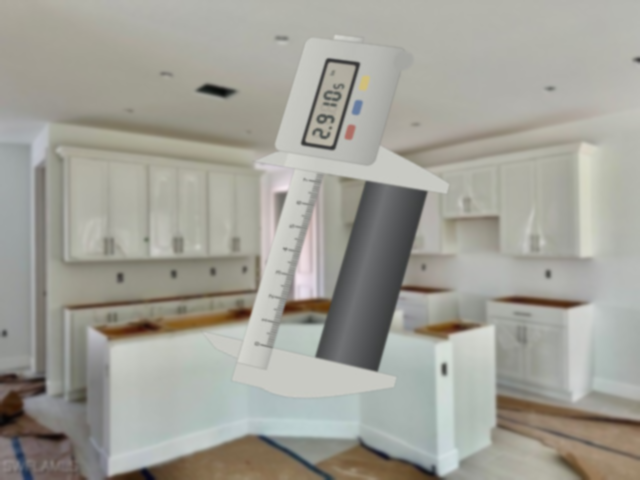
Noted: {"value": 2.9105, "unit": "in"}
